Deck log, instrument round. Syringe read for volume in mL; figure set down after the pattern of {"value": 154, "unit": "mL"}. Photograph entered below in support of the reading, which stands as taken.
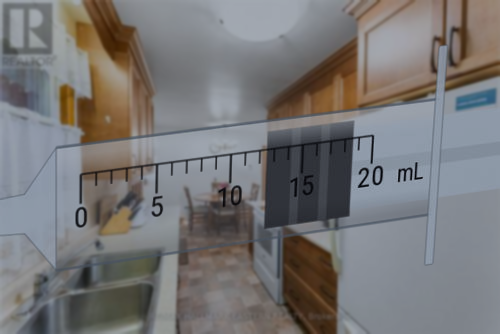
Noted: {"value": 12.5, "unit": "mL"}
